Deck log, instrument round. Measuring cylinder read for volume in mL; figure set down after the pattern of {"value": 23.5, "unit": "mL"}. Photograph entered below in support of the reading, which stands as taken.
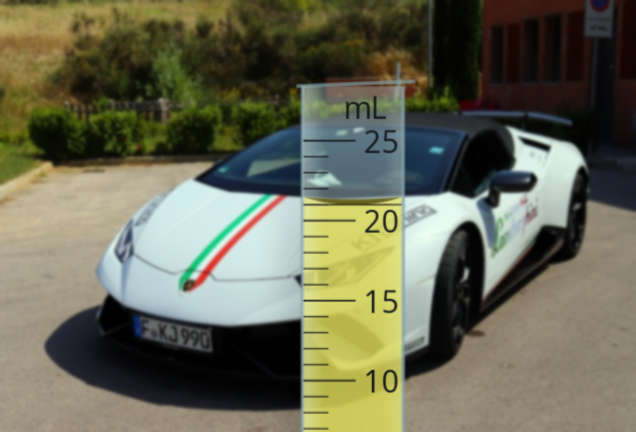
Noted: {"value": 21, "unit": "mL"}
